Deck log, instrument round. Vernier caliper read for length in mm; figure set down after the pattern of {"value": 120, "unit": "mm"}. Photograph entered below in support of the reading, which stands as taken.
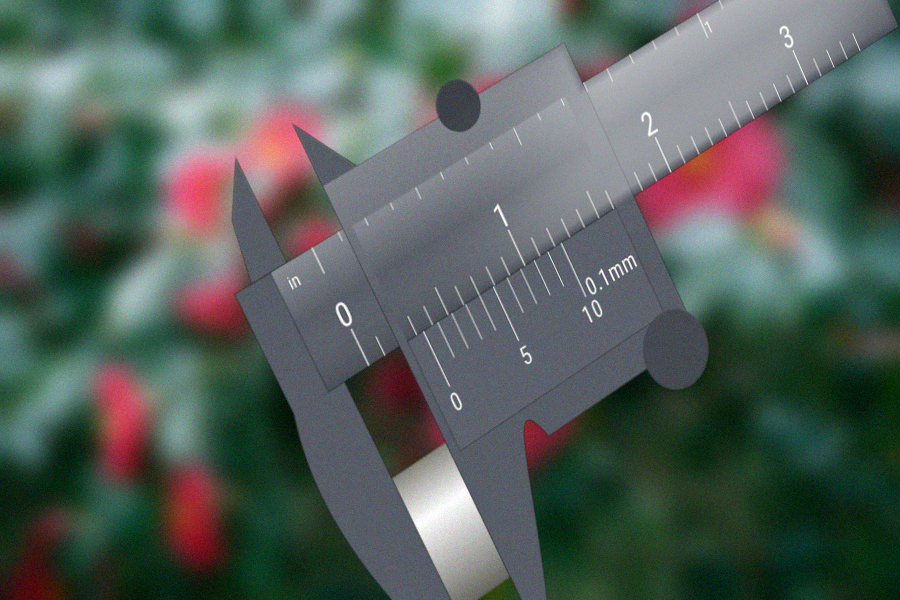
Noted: {"value": 3.4, "unit": "mm"}
